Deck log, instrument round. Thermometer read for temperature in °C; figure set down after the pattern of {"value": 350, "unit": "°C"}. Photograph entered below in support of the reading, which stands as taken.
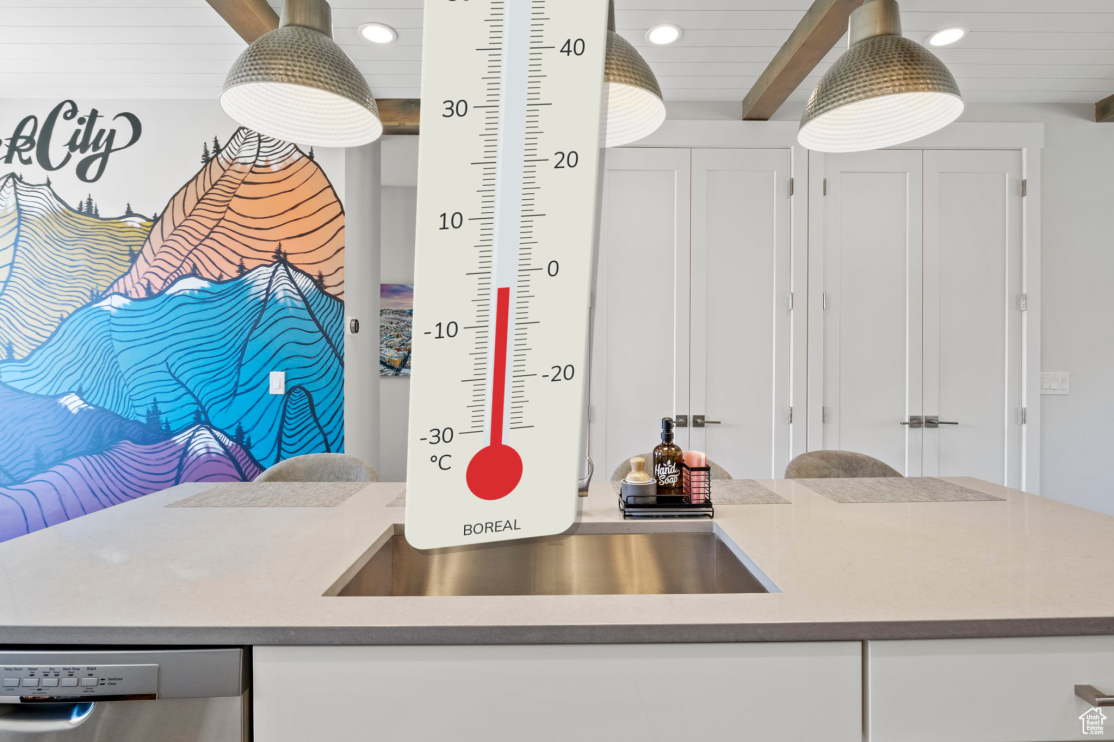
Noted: {"value": -3, "unit": "°C"}
